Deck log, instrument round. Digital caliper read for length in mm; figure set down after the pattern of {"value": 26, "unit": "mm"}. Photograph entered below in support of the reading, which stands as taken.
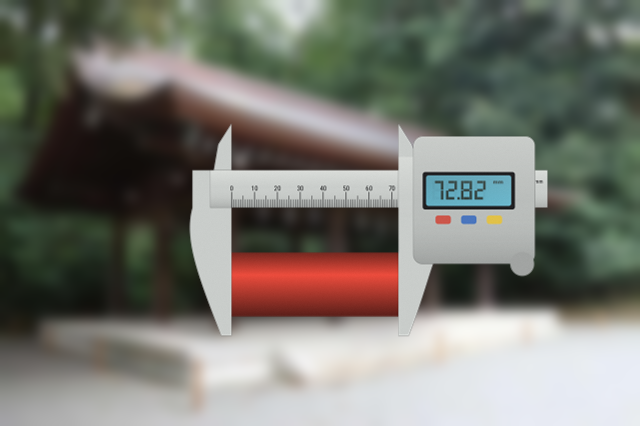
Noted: {"value": 72.82, "unit": "mm"}
